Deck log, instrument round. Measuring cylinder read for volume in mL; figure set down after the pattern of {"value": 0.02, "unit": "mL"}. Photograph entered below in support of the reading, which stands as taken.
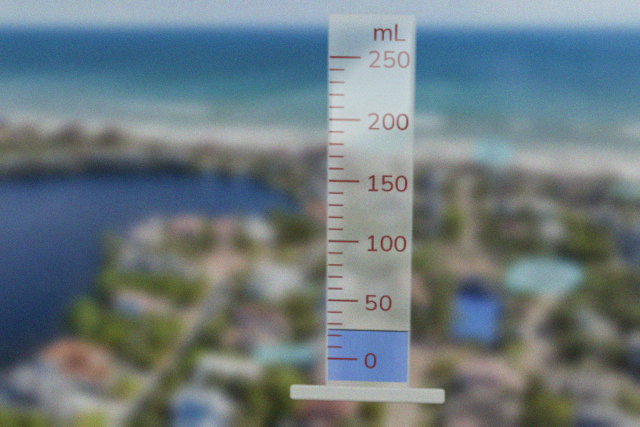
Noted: {"value": 25, "unit": "mL"}
